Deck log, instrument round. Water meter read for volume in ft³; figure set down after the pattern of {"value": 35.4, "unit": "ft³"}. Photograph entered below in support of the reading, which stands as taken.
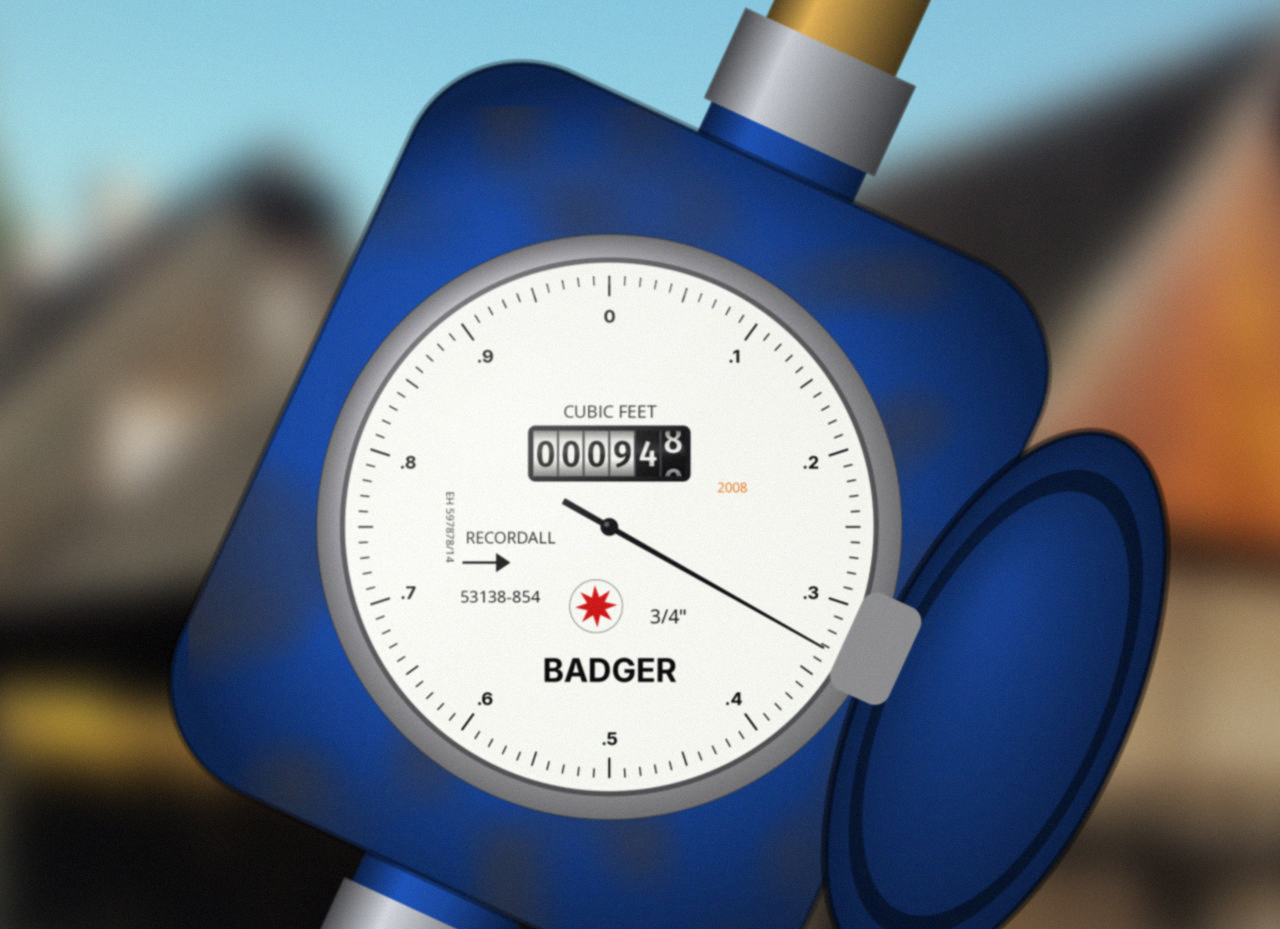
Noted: {"value": 948.33, "unit": "ft³"}
